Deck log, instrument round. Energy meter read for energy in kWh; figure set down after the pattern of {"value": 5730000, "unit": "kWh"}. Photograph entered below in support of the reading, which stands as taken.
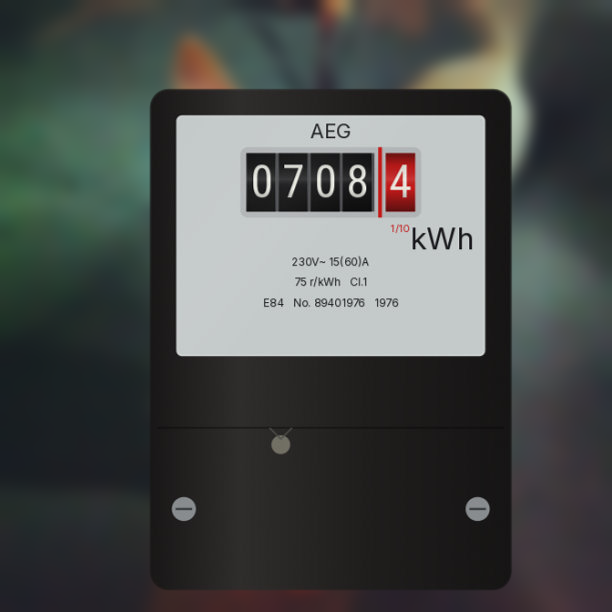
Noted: {"value": 708.4, "unit": "kWh"}
